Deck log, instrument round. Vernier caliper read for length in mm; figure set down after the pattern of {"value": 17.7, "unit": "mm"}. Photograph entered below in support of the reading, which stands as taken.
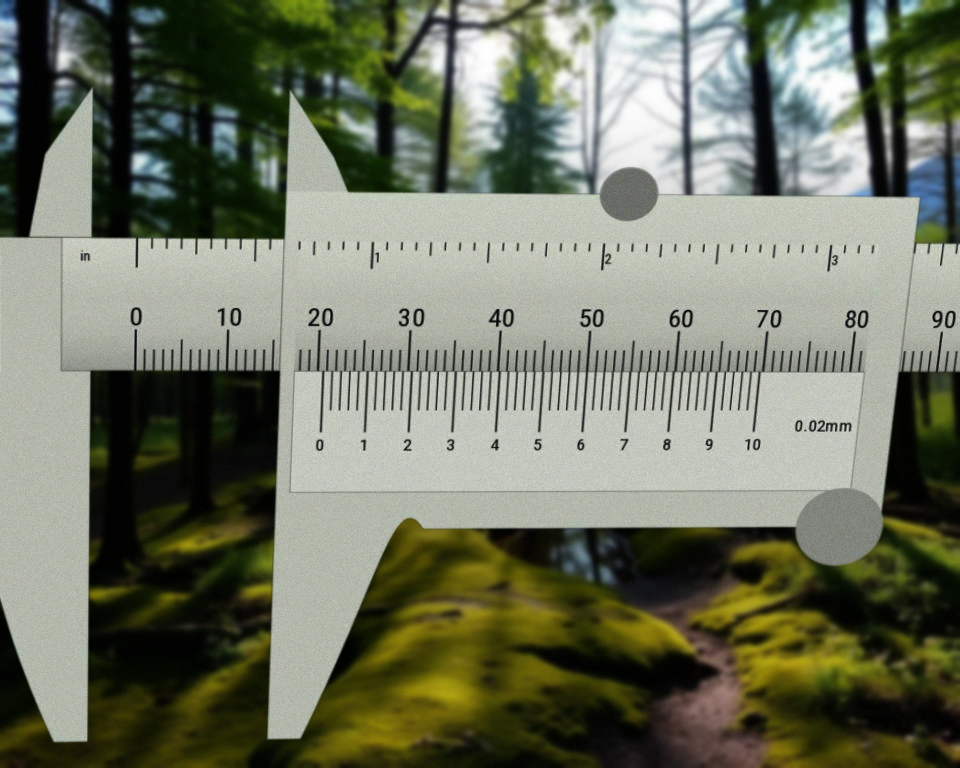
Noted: {"value": 20.6, "unit": "mm"}
